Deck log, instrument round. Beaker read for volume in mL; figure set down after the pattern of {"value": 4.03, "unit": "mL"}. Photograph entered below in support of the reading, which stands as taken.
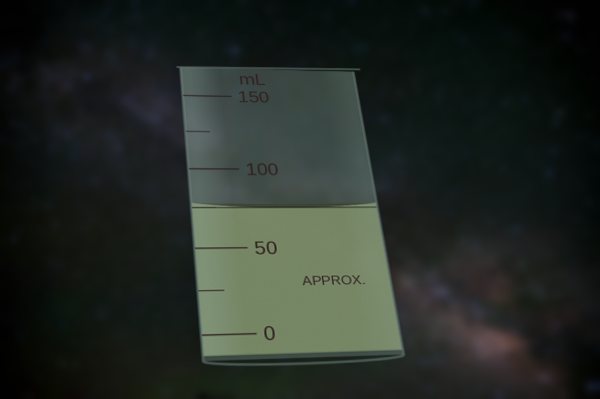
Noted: {"value": 75, "unit": "mL"}
